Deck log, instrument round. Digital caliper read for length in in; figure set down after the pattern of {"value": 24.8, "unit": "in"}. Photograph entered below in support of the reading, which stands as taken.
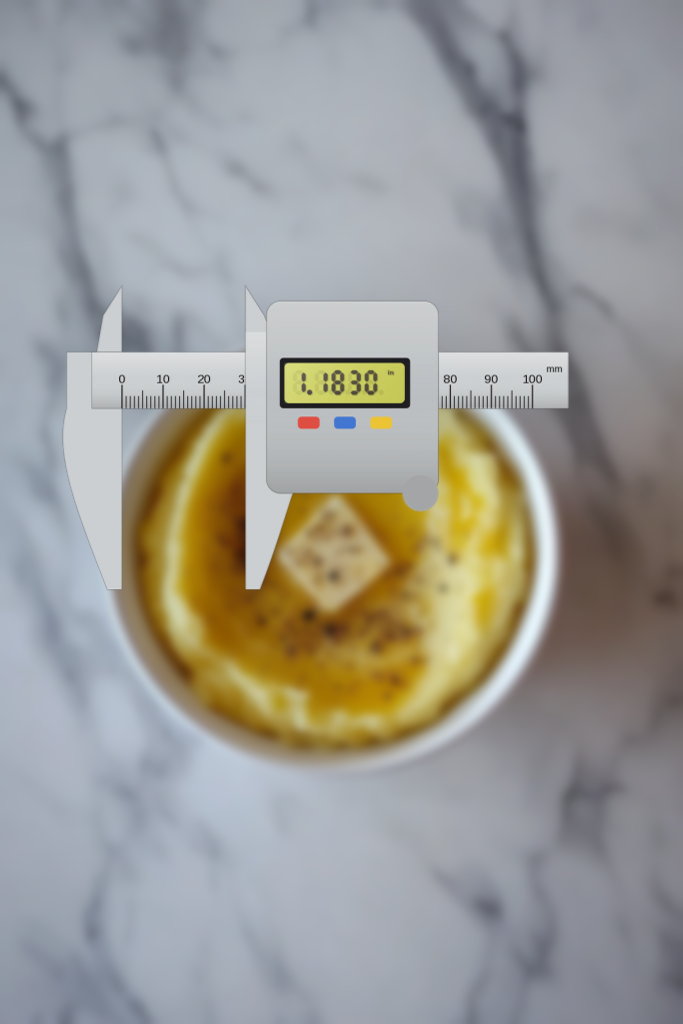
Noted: {"value": 1.1830, "unit": "in"}
